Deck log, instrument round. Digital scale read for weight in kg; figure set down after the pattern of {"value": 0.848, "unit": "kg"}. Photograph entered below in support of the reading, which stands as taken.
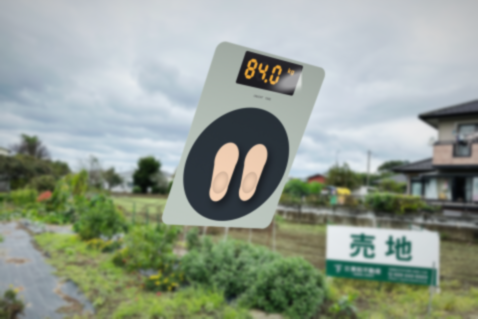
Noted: {"value": 84.0, "unit": "kg"}
